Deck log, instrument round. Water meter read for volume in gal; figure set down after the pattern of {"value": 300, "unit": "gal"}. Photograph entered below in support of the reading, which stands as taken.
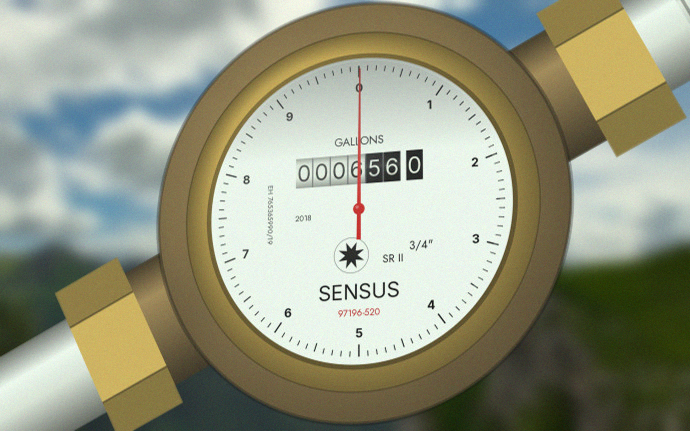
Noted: {"value": 6560.0, "unit": "gal"}
